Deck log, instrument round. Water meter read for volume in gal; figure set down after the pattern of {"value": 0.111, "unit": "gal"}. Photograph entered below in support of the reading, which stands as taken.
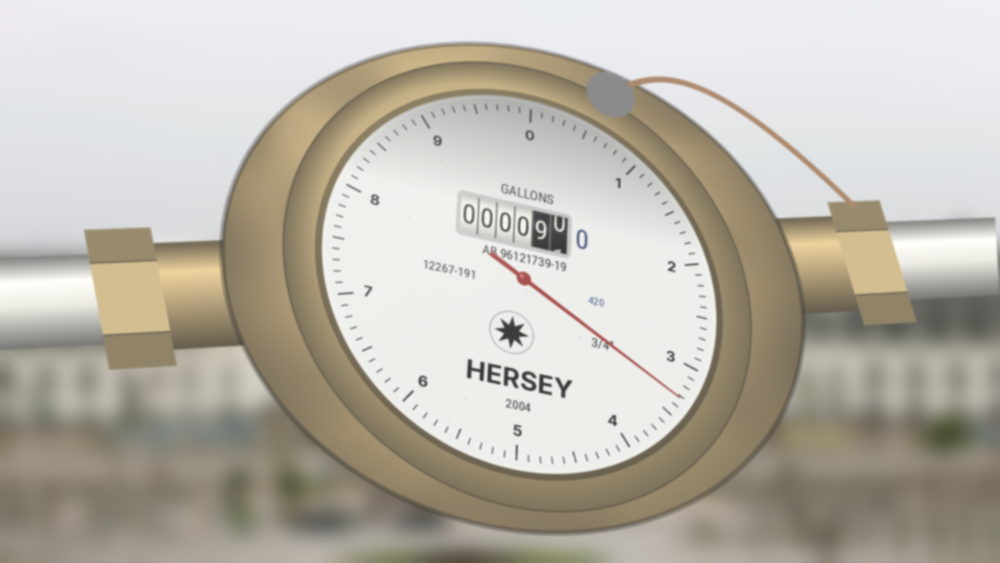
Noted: {"value": 903.3, "unit": "gal"}
